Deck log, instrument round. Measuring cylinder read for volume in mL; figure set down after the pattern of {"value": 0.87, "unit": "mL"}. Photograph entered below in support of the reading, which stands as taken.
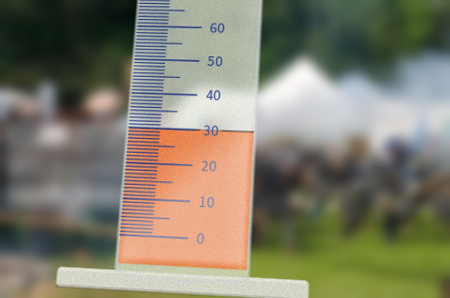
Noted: {"value": 30, "unit": "mL"}
